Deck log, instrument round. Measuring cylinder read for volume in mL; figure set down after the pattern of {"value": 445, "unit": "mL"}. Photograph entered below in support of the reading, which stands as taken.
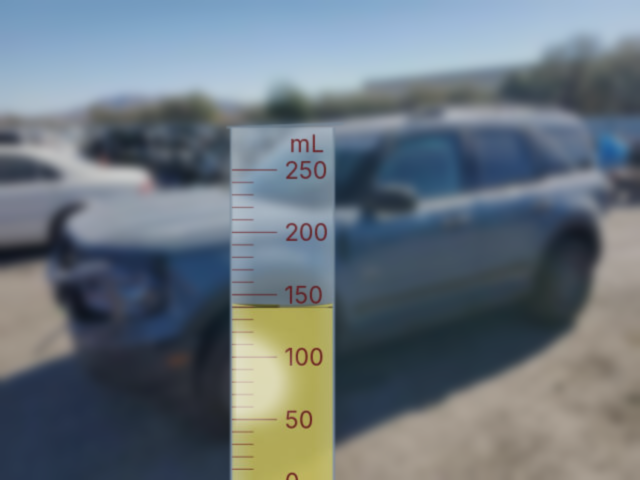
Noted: {"value": 140, "unit": "mL"}
